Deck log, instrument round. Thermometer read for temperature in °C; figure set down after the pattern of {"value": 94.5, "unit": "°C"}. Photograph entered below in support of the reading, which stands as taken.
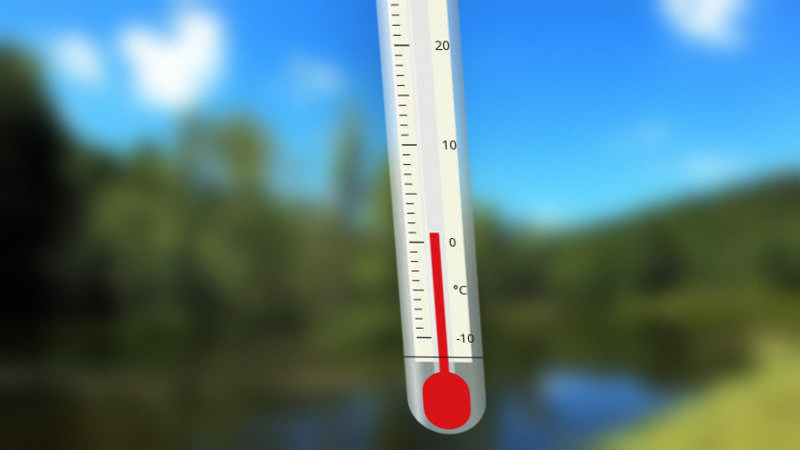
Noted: {"value": 1, "unit": "°C"}
